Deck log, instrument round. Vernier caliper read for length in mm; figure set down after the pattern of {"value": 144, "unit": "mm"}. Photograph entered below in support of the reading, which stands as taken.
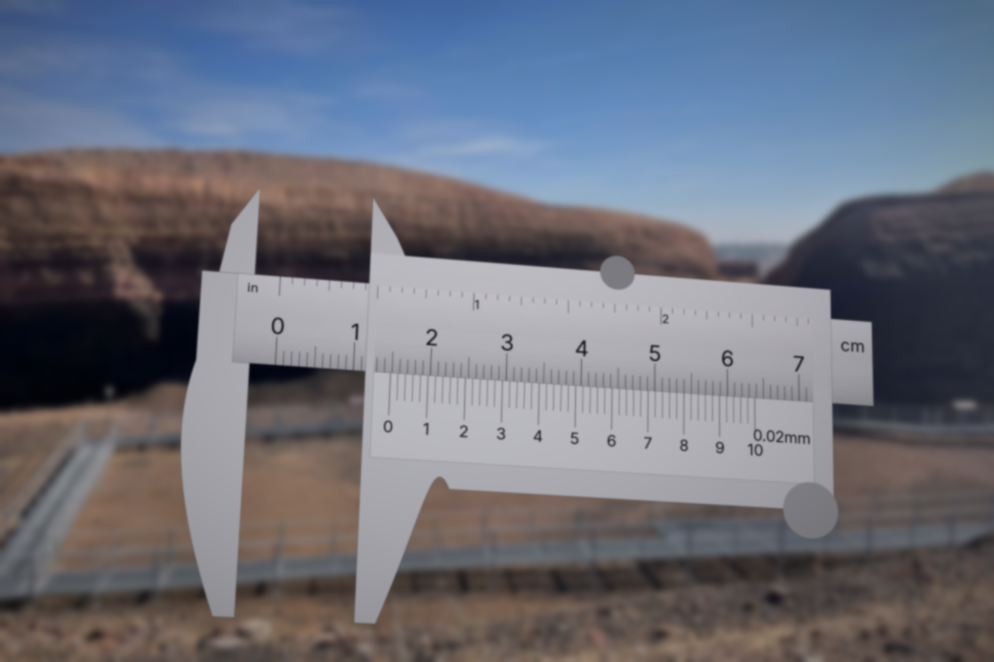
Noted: {"value": 14.8, "unit": "mm"}
